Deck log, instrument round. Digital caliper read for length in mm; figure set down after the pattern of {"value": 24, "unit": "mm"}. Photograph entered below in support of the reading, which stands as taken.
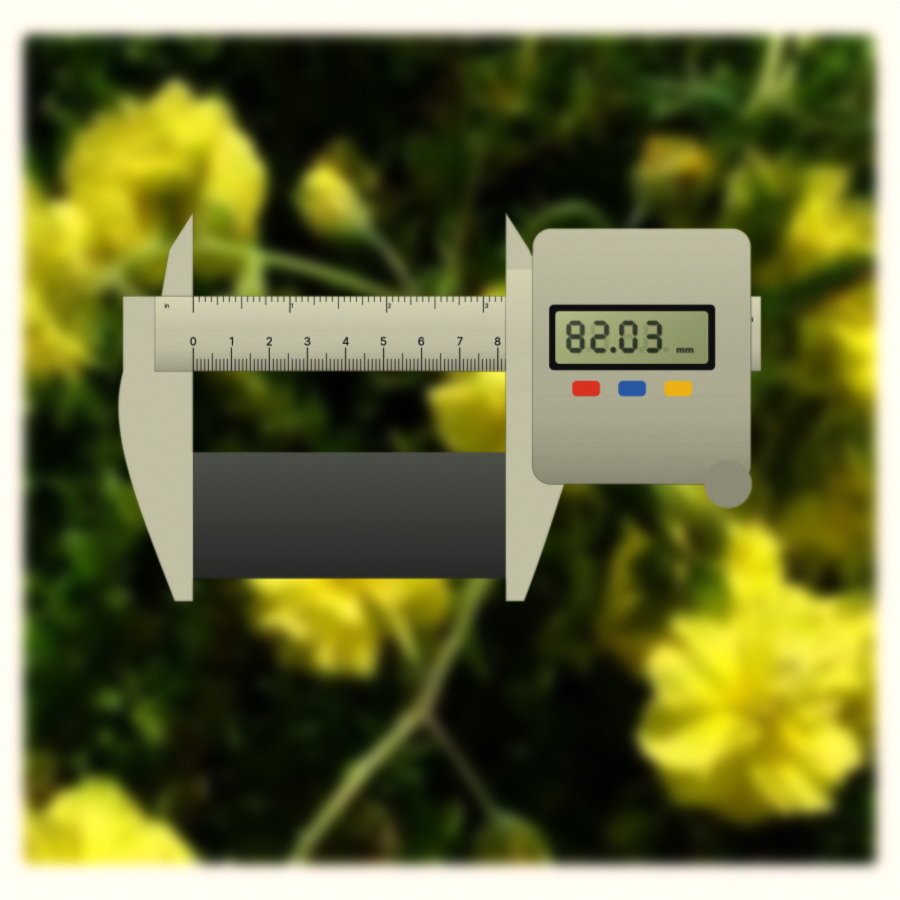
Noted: {"value": 82.03, "unit": "mm"}
